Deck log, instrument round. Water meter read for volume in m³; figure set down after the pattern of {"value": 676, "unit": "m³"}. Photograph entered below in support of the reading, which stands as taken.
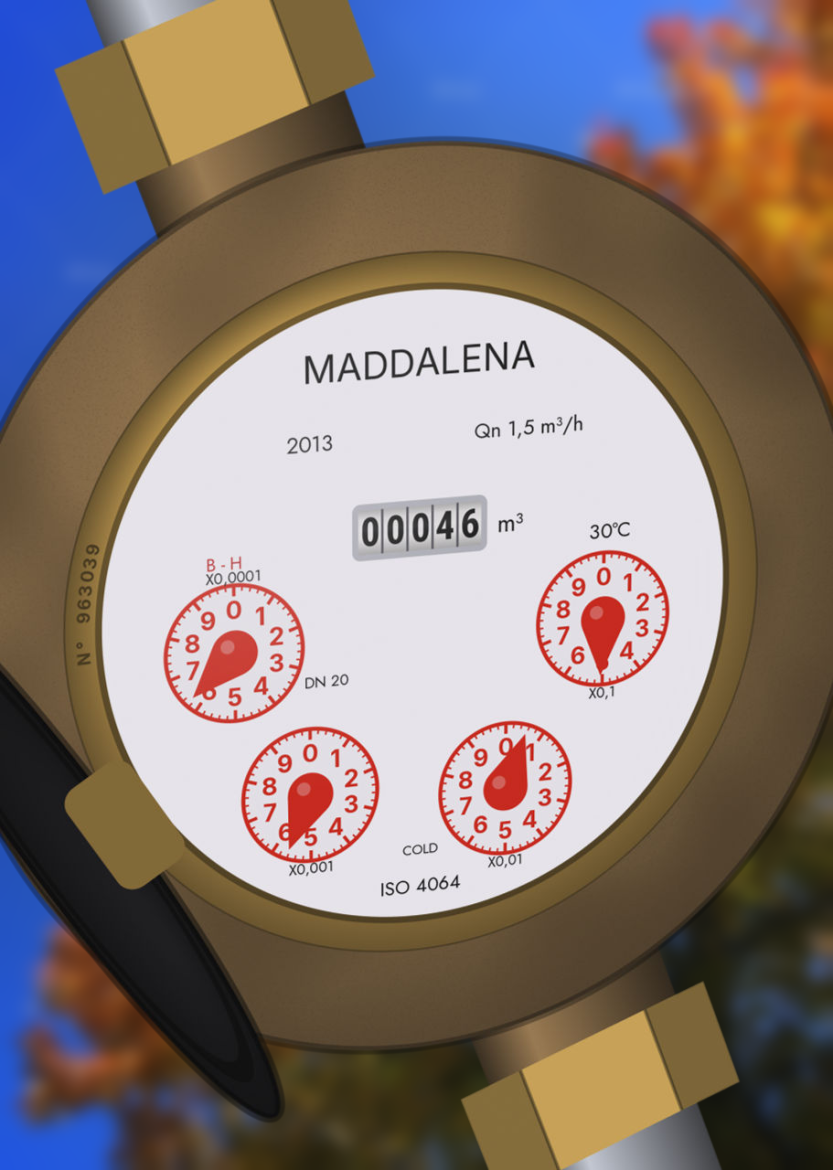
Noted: {"value": 46.5056, "unit": "m³"}
